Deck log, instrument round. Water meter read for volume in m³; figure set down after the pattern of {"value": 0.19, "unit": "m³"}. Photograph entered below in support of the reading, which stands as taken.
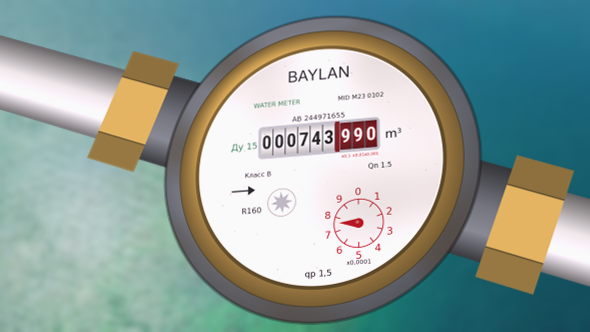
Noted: {"value": 743.9907, "unit": "m³"}
